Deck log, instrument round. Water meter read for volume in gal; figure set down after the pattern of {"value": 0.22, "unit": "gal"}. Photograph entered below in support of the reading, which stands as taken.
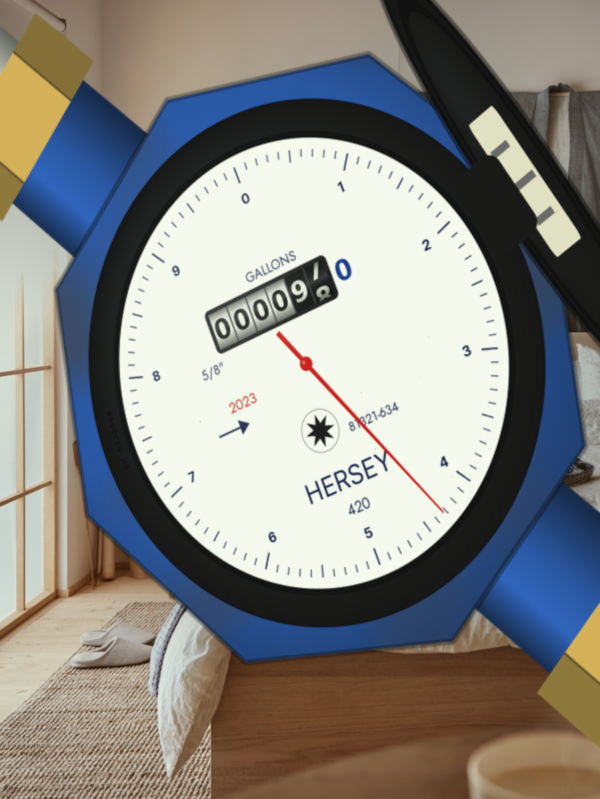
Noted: {"value": 974.3, "unit": "gal"}
